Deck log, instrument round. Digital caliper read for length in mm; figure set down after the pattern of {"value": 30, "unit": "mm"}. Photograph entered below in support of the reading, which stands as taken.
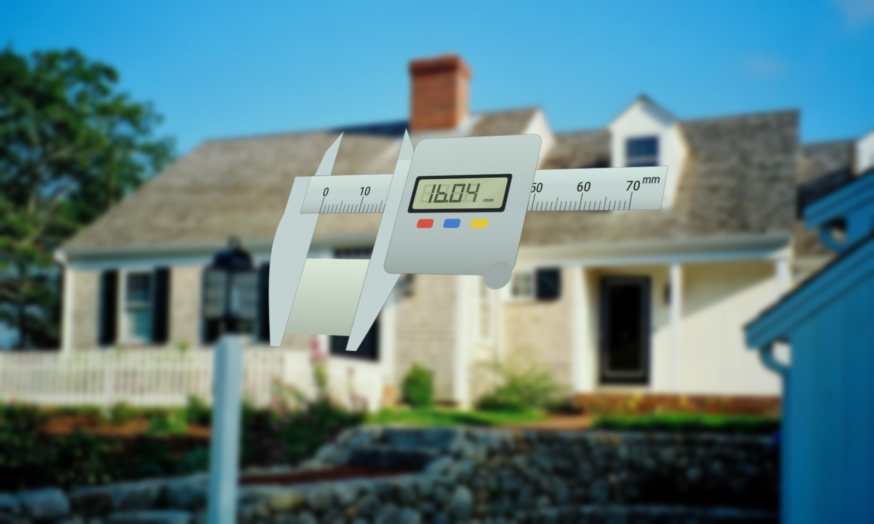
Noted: {"value": 16.04, "unit": "mm"}
